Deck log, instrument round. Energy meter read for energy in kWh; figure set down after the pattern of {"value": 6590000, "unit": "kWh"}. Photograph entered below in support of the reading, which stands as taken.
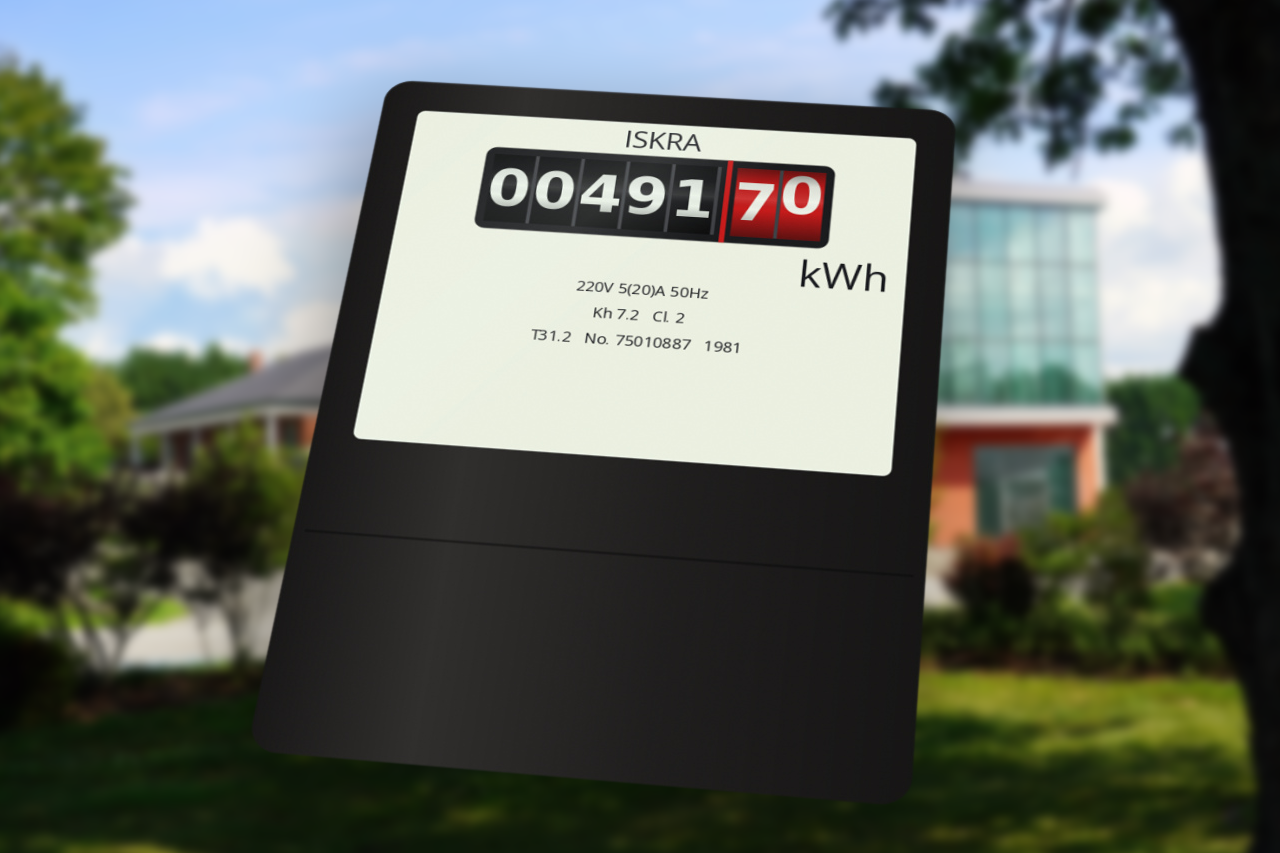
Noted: {"value": 491.70, "unit": "kWh"}
